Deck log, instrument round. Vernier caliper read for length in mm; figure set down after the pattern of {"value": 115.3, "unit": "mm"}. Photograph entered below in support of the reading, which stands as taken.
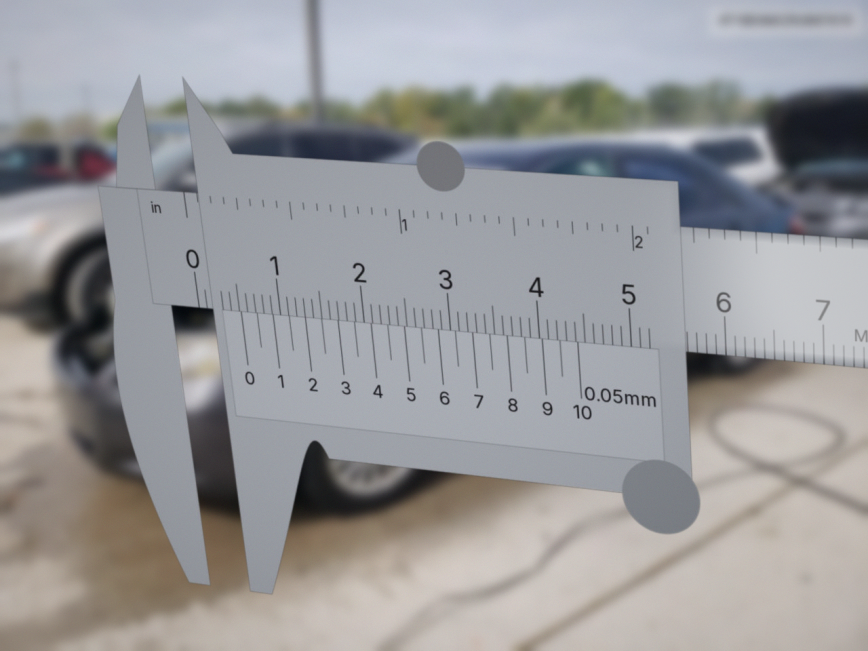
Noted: {"value": 5.2, "unit": "mm"}
